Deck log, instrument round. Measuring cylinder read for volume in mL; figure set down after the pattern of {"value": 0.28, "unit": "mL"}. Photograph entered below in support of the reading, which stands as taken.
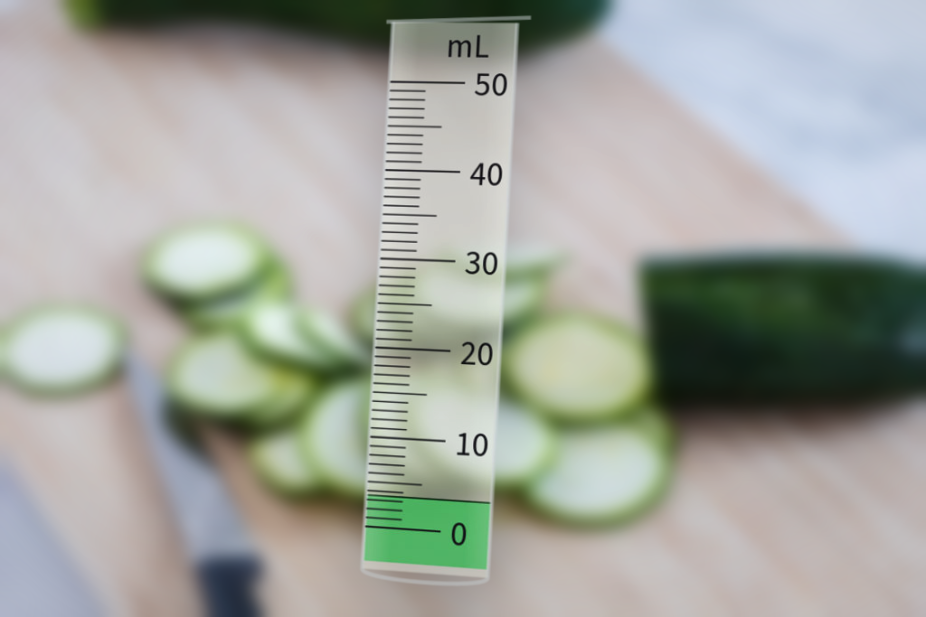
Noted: {"value": 3.5, "unit": "mL"}
